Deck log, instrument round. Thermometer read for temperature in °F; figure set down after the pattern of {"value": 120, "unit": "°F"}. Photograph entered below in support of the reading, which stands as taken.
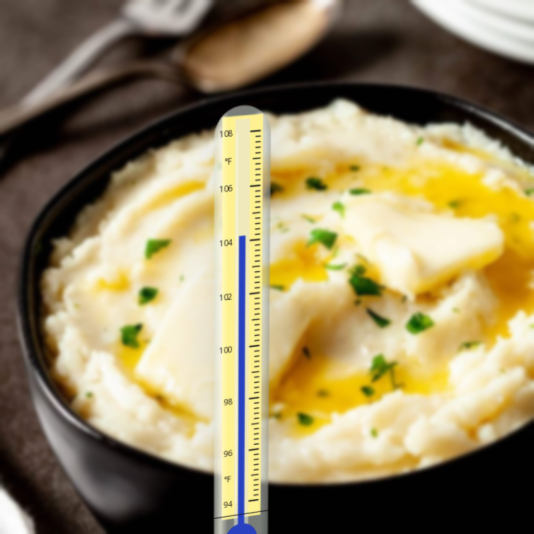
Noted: {"value": 104.2, "unit": "°F"}
